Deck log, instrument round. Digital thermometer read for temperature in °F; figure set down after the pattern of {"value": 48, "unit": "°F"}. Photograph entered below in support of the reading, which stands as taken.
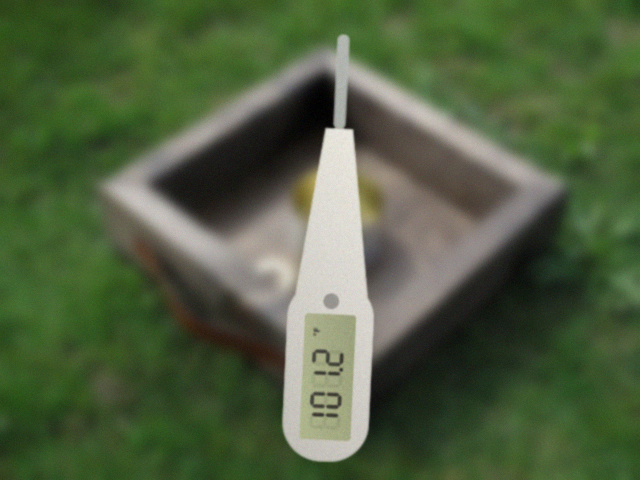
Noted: {"value": 101.2, "unit": "°F"}
